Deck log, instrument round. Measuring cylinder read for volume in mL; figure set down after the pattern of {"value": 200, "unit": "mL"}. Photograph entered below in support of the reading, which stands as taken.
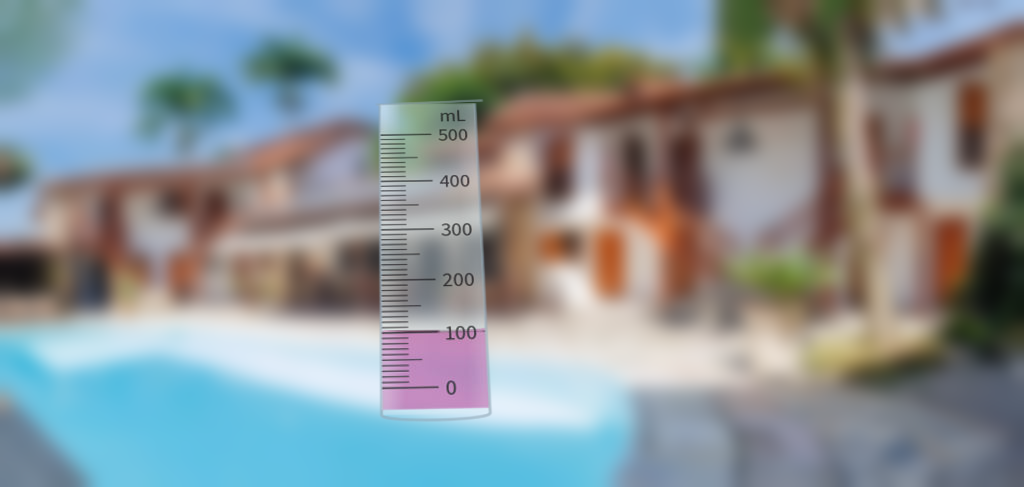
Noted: {"value": 100, "unit": "mL"}
